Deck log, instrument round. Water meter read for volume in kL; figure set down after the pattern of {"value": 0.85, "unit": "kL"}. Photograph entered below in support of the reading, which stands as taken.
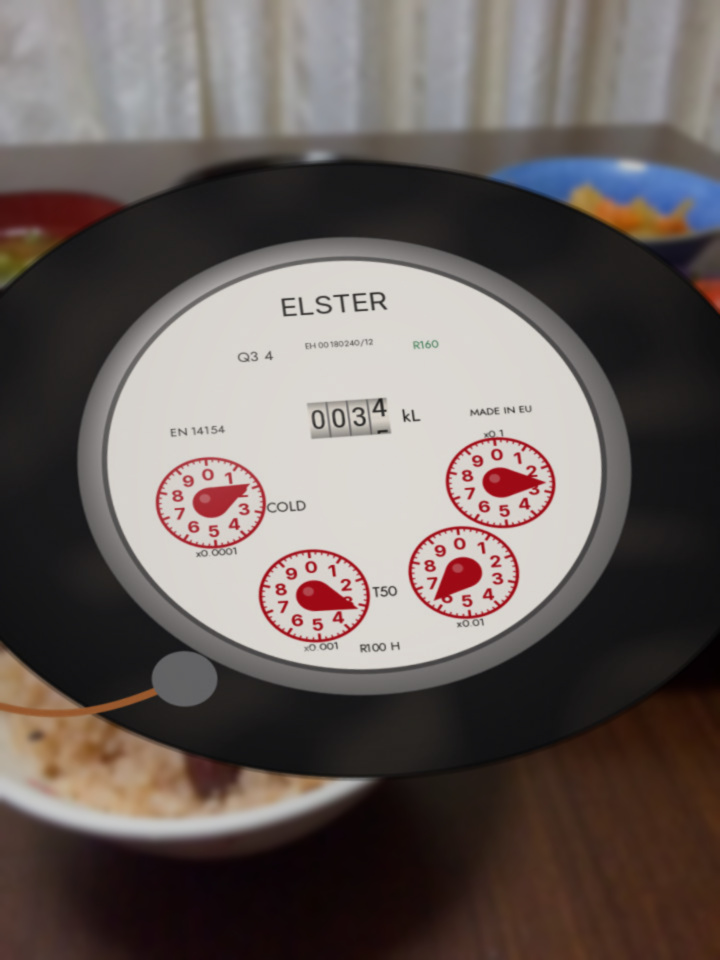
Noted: {"value": 34.2631, "unit": "kL"}
